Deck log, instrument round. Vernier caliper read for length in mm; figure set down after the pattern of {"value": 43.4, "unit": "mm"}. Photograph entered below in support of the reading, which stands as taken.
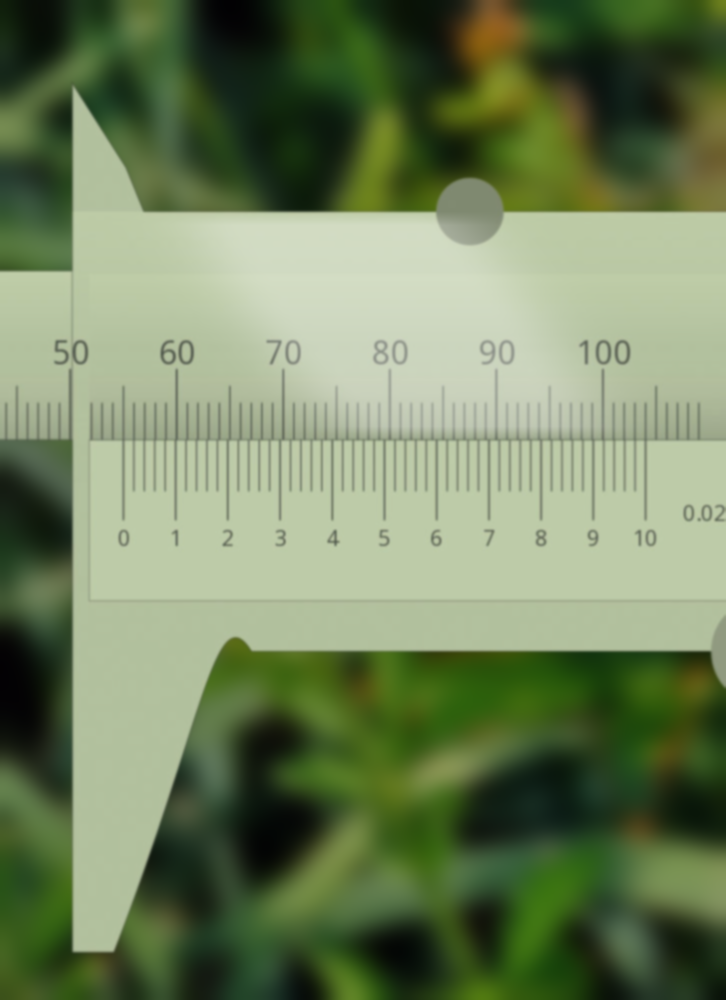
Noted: {"value": 55.0, "unit": "mm"}
